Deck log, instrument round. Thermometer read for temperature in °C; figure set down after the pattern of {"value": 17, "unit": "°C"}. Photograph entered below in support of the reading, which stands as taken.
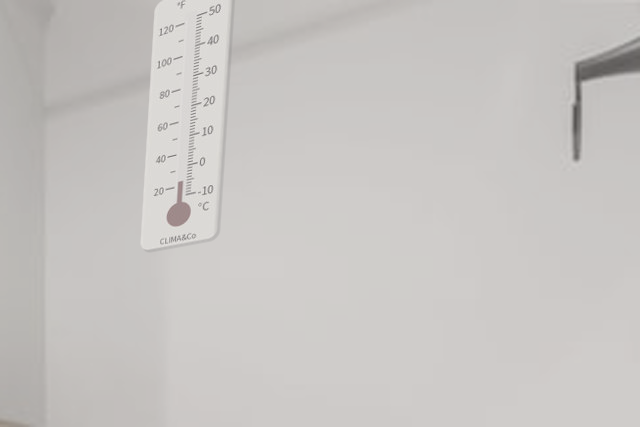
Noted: {"value": -5, "unit": "°C"}
